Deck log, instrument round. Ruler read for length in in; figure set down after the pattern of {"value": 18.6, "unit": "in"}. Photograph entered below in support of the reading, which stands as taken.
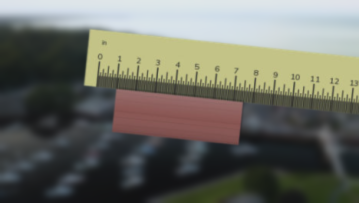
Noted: {"value": 6.5, "unit": "in"}
